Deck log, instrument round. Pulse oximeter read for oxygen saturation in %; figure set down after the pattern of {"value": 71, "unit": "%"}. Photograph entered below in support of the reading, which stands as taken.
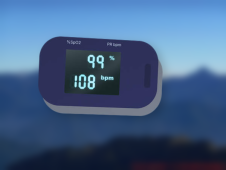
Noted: {"value": 99, "unit": "%"}
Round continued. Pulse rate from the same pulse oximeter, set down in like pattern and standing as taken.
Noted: {"value": 108, "unit": "bpm"}
